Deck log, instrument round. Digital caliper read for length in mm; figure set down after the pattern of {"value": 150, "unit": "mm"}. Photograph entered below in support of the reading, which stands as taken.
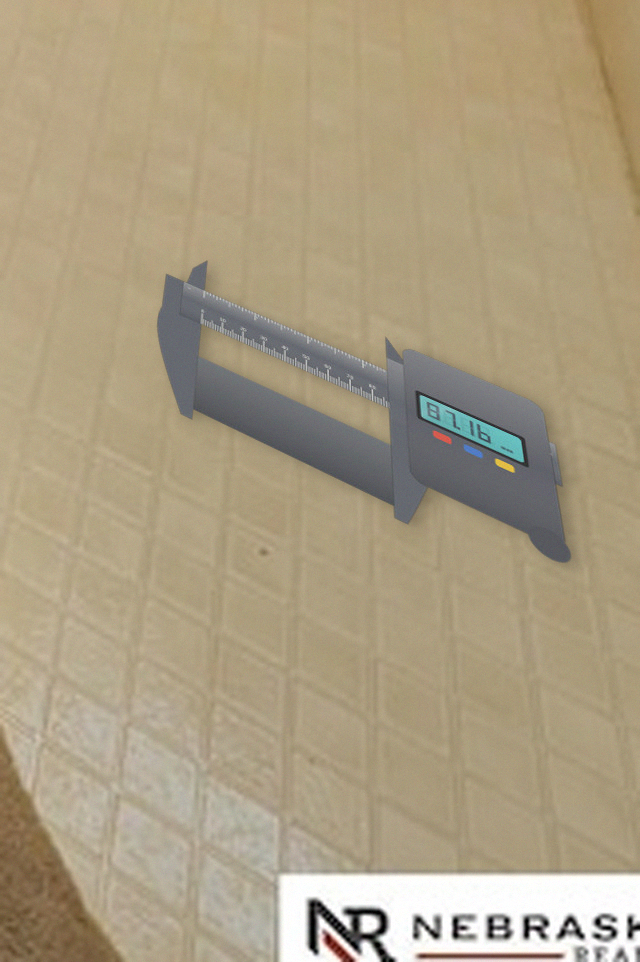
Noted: {"value": 87.16, "unit": "mm"}
